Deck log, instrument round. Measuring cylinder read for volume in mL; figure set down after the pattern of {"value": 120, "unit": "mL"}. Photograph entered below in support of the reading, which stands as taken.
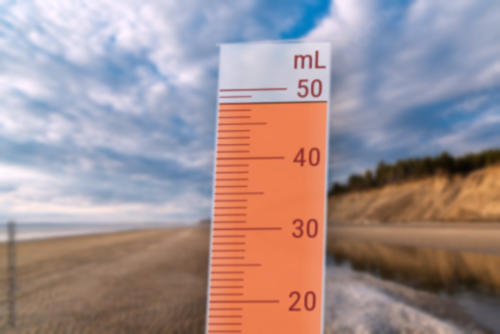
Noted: {"value": 48, "unit": "mL"}
